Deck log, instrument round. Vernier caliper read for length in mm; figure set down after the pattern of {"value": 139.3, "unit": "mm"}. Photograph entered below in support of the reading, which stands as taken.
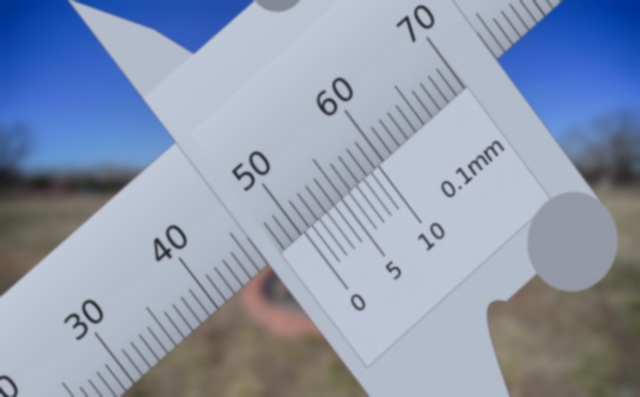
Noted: {"value": 50.4, "unit": "mm"}
